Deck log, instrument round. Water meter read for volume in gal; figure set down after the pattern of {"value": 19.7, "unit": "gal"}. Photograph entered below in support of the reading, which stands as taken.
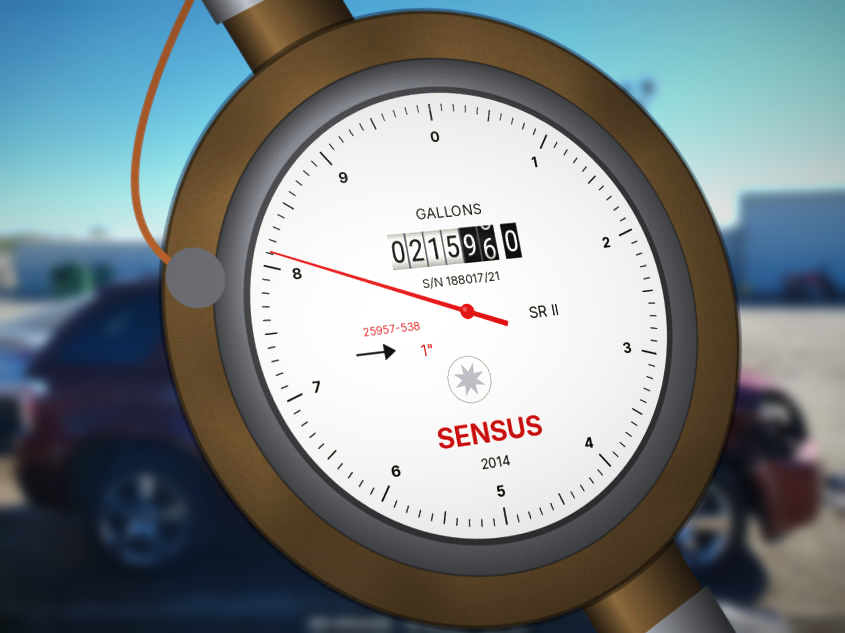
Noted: {"value": 215958.1, "unit": "gal"}
